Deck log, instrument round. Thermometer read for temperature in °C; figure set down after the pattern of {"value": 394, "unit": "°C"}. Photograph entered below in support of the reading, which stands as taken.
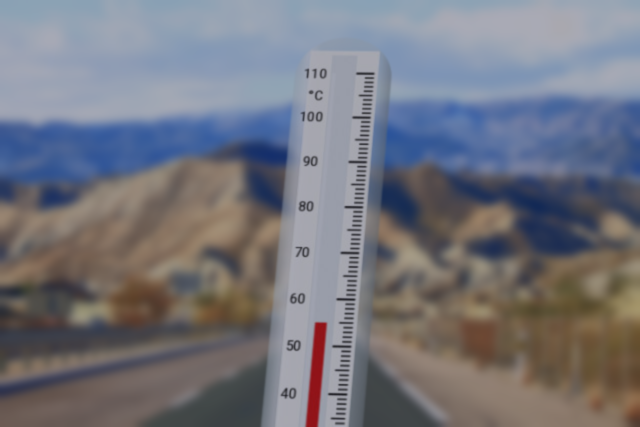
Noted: {"value": 55, "unit": "°C"}
